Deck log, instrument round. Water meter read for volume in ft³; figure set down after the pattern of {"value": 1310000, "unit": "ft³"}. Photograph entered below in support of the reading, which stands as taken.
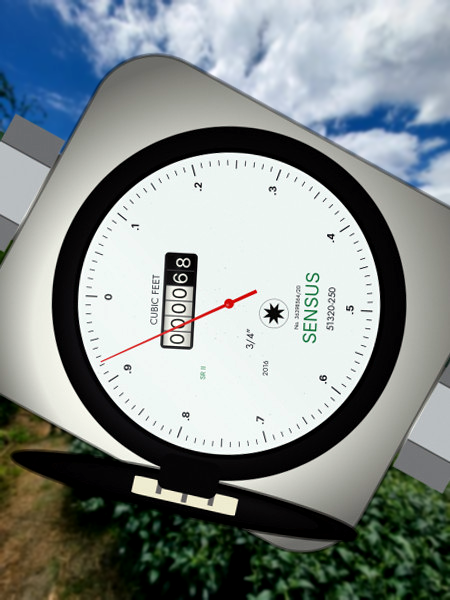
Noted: {"value": 67.92, "unit": "ft³"}
